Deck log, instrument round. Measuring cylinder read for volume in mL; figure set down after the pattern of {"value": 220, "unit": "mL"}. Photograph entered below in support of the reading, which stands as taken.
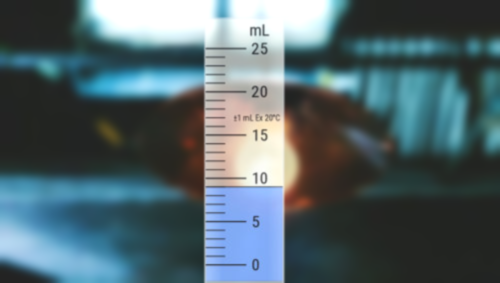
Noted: {"value": 9, "unit": "mL"}
